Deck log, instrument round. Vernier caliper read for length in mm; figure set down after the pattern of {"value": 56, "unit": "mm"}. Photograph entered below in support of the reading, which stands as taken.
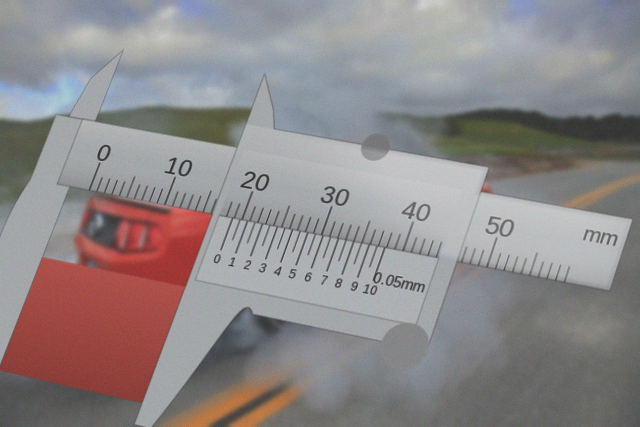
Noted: {"value": 18.8, "unit": "mm"}
